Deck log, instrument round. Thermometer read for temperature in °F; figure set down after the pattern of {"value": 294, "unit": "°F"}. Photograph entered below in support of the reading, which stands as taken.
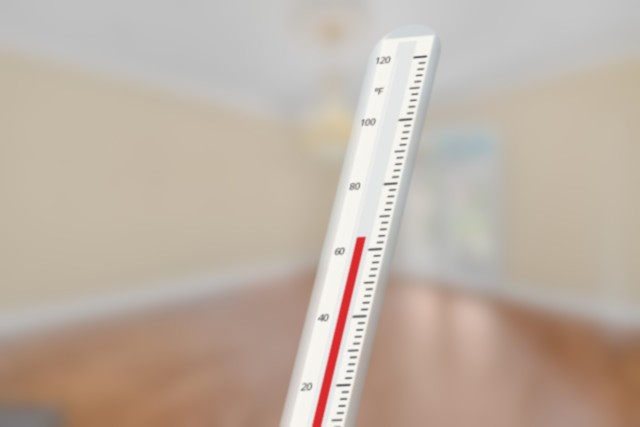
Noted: {"value": 64, "unit": "°F"}
